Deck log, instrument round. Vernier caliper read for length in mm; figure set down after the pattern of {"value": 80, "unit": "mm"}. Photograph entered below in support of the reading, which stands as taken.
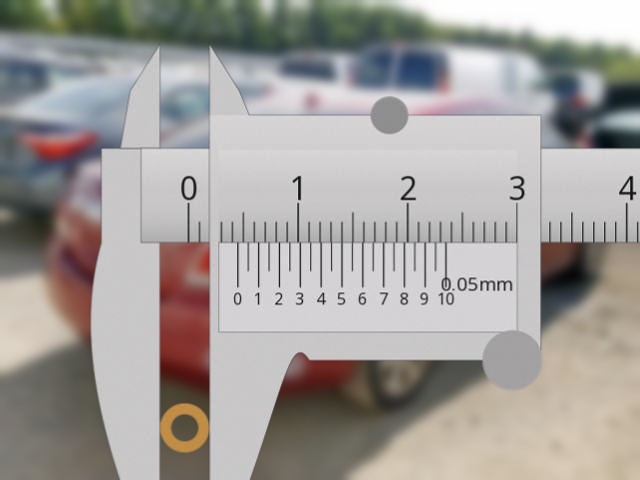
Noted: {"value": 4.5, "unit": "mm"}
